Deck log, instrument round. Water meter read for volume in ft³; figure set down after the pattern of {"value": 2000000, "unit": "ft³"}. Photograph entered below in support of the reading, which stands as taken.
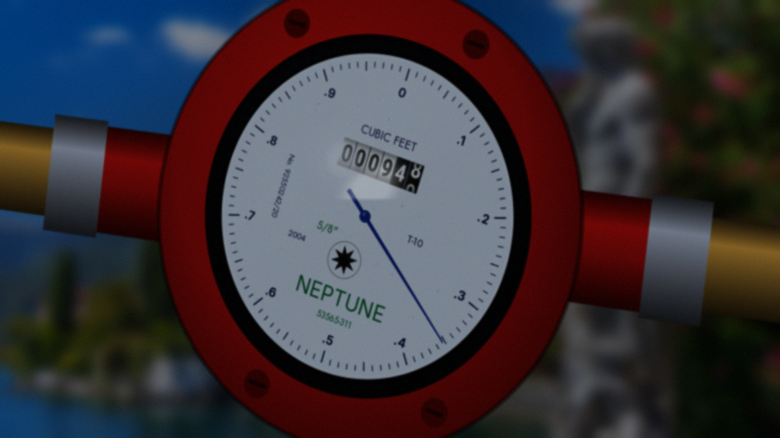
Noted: {"value": 948.35, "unit": "ft³"}
